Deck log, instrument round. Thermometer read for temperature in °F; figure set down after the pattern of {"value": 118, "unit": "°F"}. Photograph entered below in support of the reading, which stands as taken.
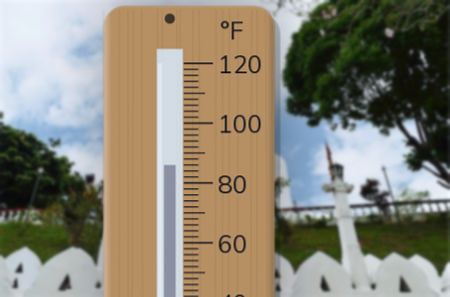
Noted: {"value": 86, "unit": "°F"}
